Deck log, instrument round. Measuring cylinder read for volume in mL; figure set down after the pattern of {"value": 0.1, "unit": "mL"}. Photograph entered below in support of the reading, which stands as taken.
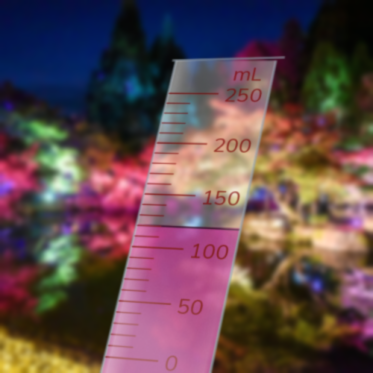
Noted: {"value": 120, "unit": "mL"}
